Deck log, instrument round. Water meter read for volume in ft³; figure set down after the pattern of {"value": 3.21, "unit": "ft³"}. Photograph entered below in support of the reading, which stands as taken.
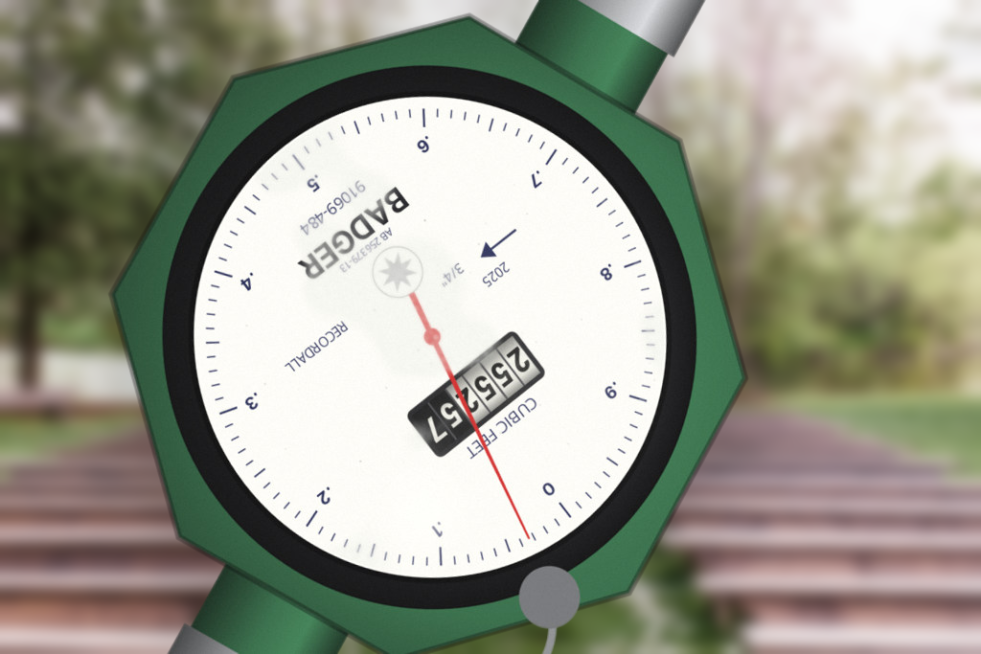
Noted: {"value": 255257.03, "unit": "ft³"}
